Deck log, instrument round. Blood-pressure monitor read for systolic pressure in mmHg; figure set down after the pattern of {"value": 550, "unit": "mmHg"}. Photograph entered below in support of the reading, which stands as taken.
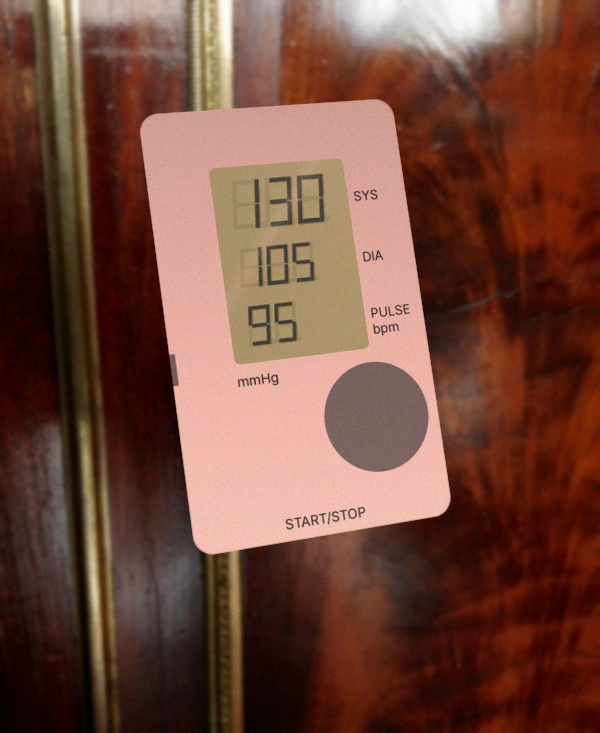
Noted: {"value": 130, "unit": "mmHg"}
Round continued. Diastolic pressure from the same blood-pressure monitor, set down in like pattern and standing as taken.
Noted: {"value": 105, "unit": "mmHg"}
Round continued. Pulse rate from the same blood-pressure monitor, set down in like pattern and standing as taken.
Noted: {"value": 95, "unit": "bpm"}
